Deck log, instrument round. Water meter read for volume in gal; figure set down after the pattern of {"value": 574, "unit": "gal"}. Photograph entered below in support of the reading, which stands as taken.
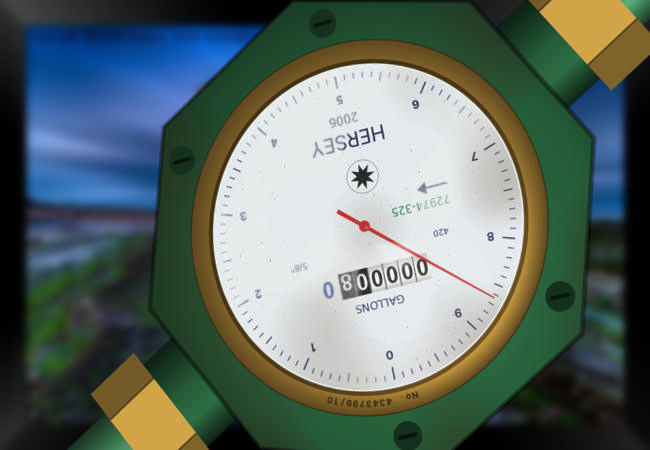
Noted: {"value": 78.6, "unit": "gal"}
